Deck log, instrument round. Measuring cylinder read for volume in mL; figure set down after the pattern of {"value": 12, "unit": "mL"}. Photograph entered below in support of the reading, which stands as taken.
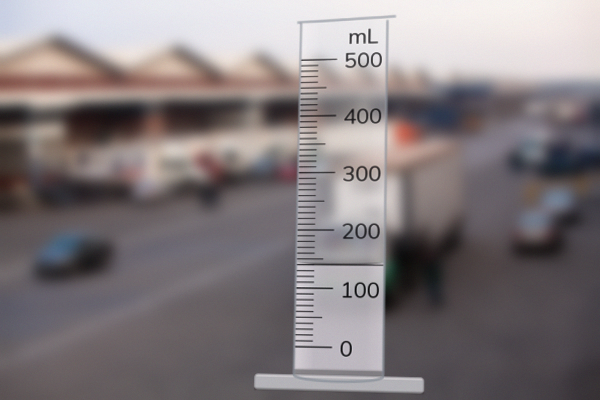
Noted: {"value": 140, "unit": "mL"}
